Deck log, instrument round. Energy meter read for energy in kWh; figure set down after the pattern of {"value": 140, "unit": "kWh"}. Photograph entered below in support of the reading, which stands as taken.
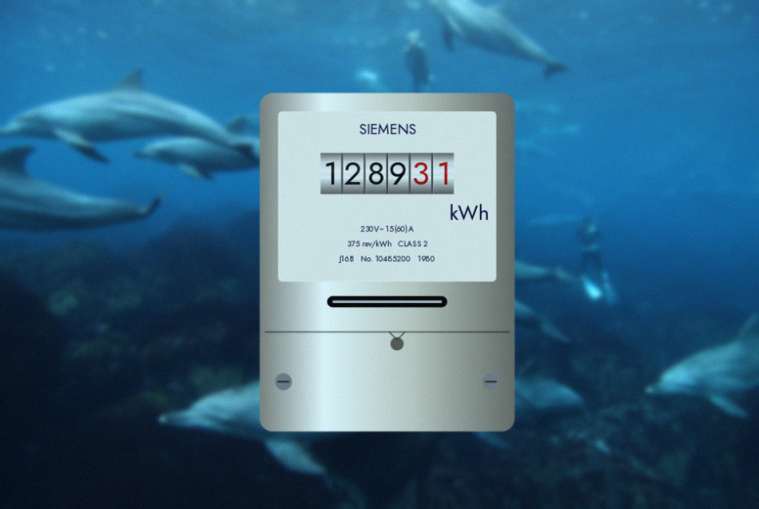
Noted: {"value": 1289.31, "unit": "kWh"}
